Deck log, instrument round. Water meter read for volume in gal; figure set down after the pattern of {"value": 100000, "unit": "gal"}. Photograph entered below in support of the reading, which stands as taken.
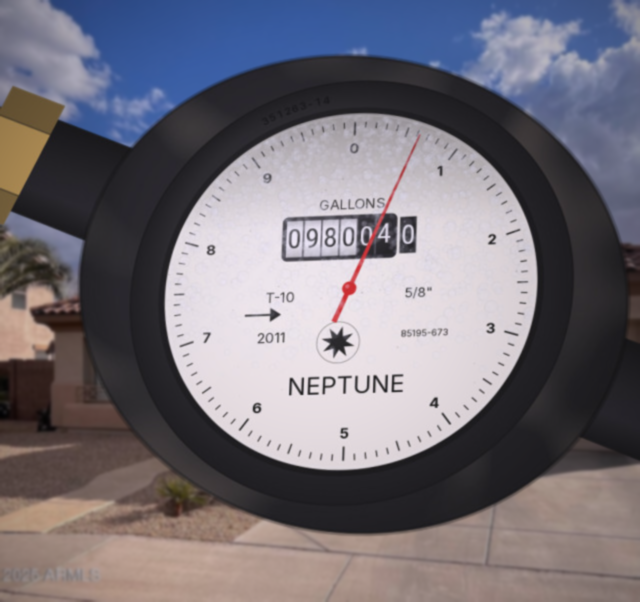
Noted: {"value": 980040.6, "unit": "gal"}
